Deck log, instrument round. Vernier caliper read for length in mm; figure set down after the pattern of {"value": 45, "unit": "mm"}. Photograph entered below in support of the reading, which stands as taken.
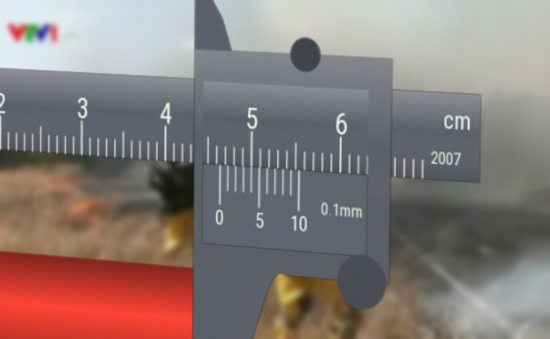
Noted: {"value": 46.4, "unit": "mm"}
